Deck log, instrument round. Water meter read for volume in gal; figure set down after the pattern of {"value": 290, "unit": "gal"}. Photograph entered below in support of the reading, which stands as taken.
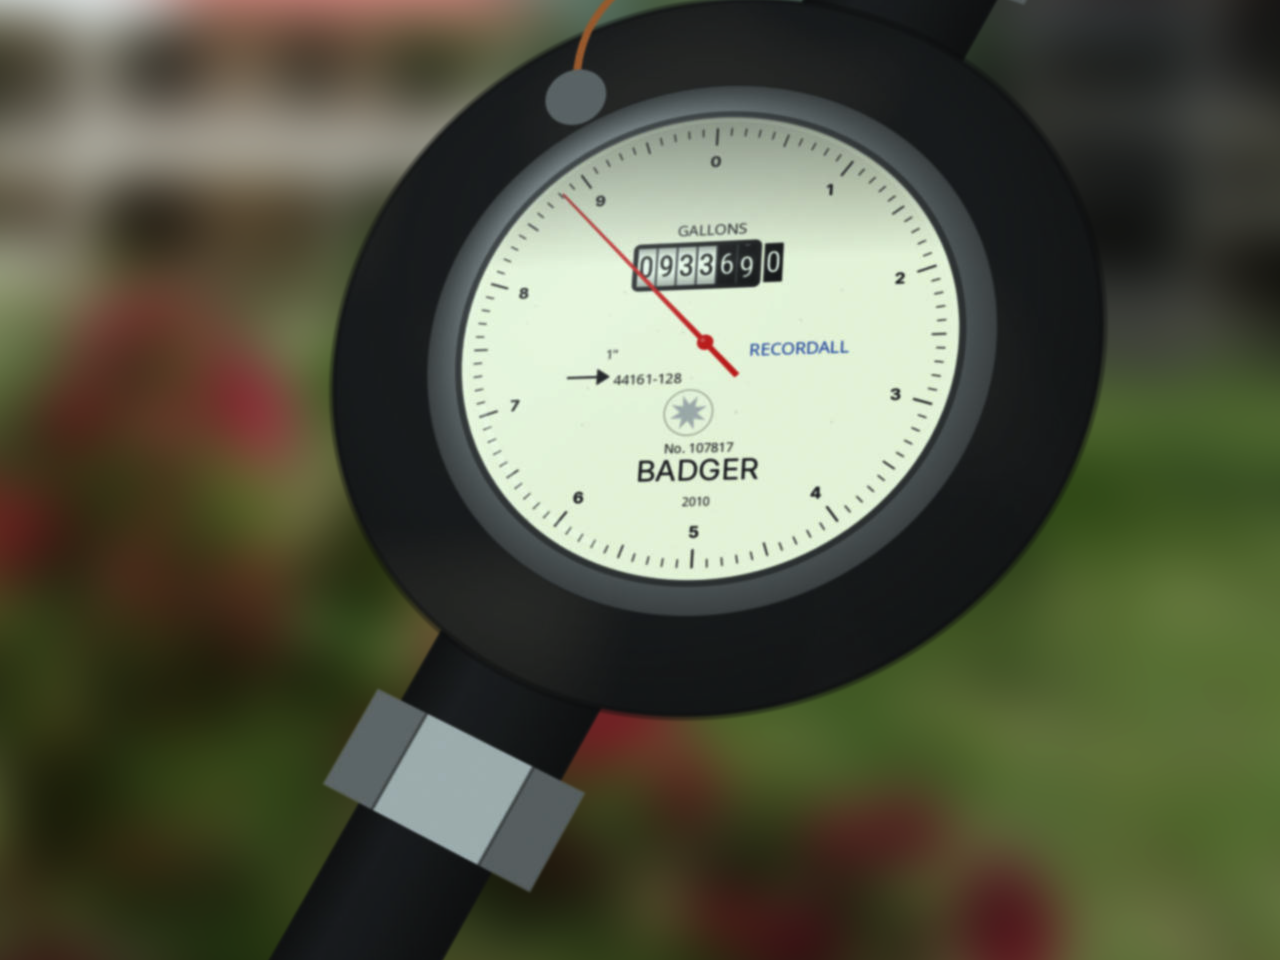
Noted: {"value": 933688.8, "unit": "gal"}
